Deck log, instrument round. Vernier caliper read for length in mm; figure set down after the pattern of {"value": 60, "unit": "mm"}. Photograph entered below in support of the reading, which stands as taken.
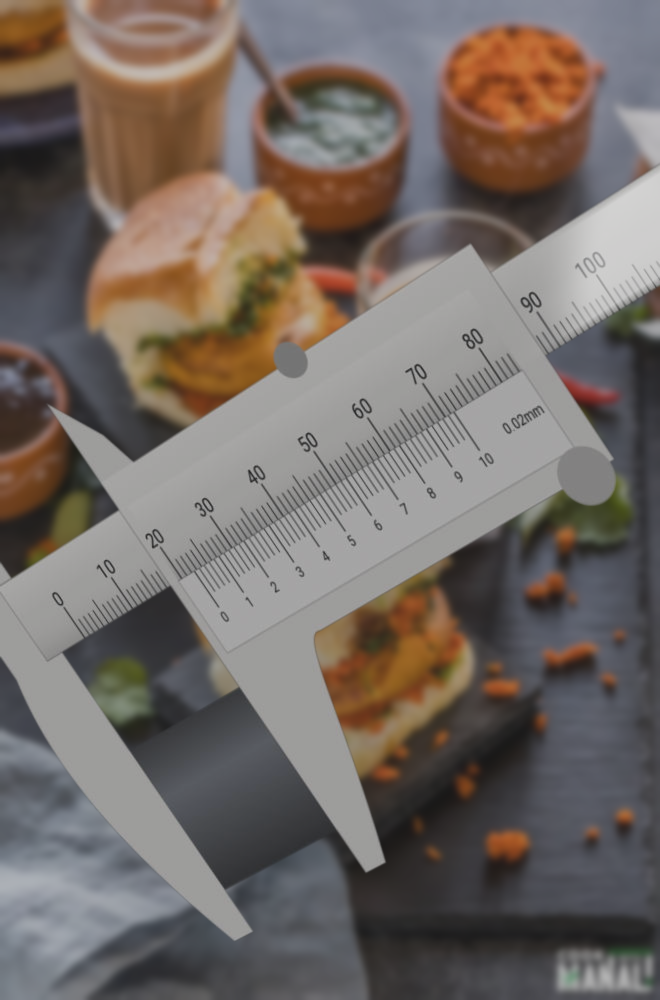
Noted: {"value": 22.5, "unit": "mm"}
